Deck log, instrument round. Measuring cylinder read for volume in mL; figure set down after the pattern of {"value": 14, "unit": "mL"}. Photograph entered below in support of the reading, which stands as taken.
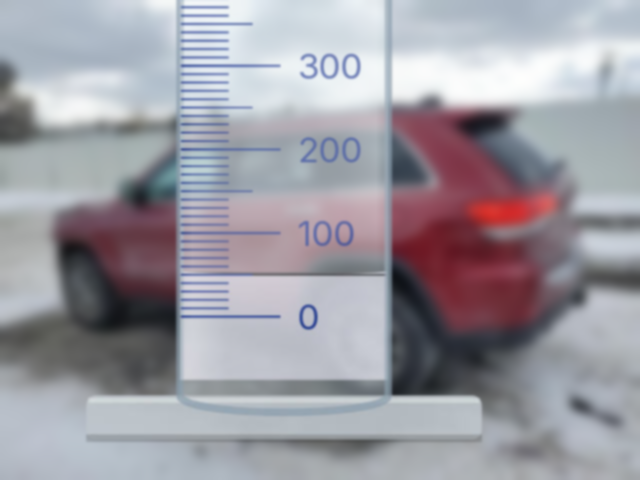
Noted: {"value": 50, "unit": "mL"}
